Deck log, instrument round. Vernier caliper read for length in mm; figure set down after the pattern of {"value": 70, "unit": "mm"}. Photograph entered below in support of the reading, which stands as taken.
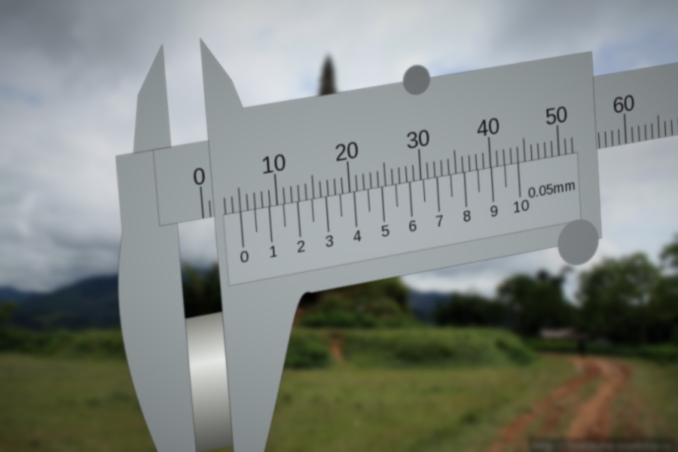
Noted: {"value": 5.0, "unit": "mm"}
